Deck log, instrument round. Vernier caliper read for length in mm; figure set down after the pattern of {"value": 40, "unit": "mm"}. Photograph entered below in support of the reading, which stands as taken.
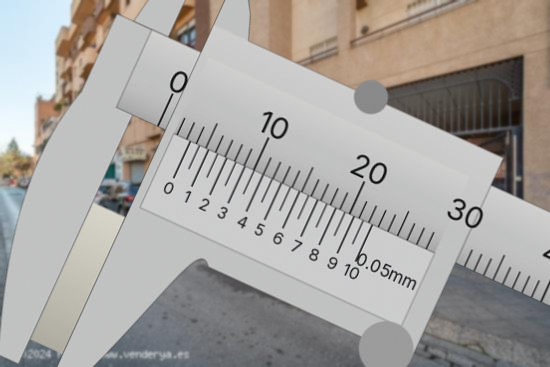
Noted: {"value": 3.4, "unit": "mm"}
